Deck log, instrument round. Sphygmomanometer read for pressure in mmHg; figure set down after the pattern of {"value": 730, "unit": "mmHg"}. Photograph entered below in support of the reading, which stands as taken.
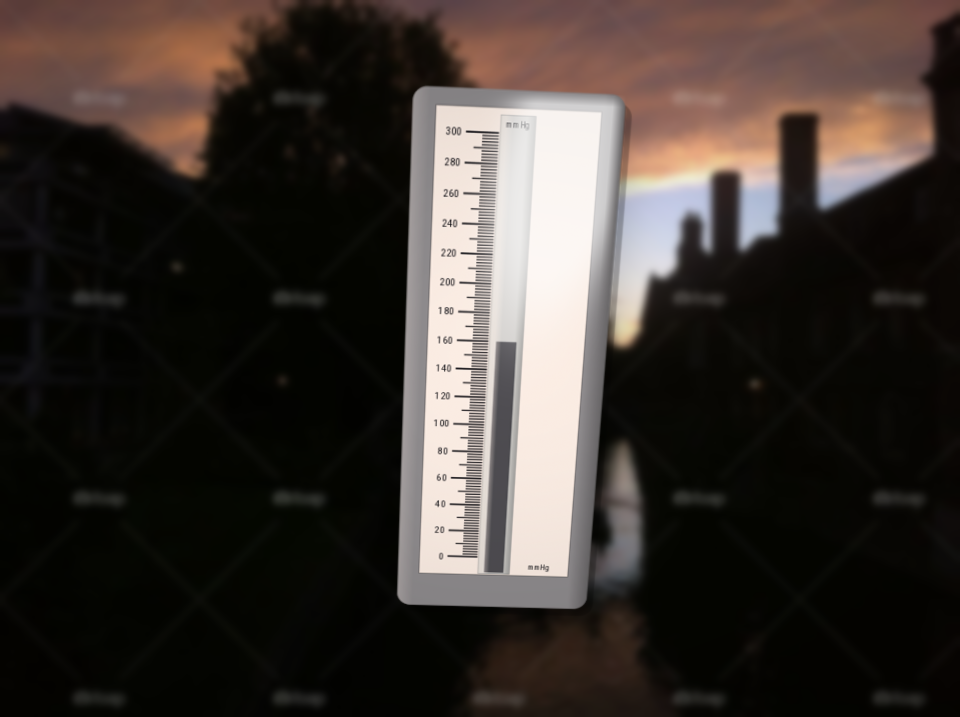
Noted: {"value": 160, "unit": "mmHg"}
